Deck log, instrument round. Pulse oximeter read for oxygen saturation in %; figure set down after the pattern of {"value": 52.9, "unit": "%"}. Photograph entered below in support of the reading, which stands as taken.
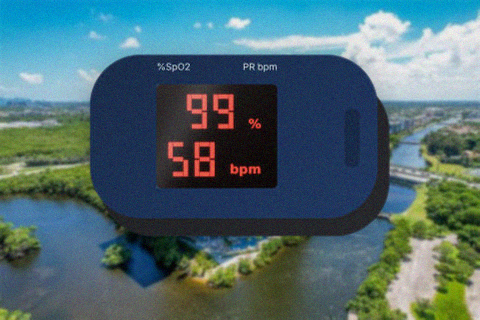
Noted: {"value": 99, "unit": "%"}
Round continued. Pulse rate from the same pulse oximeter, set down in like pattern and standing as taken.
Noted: {"value": 58, "unit": "bpm"}
